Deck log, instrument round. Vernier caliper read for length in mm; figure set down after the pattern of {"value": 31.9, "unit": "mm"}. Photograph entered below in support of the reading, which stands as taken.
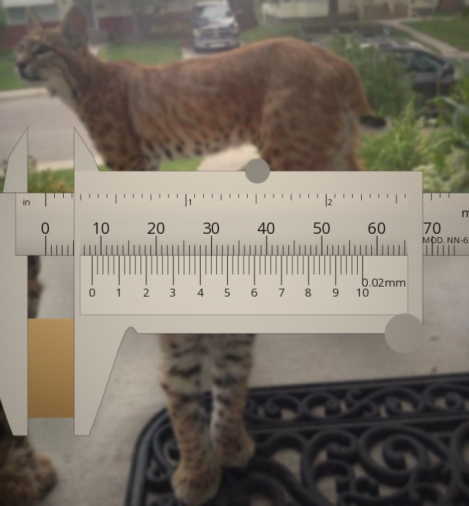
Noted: {"value": 8.4, "unit": "mm"}
